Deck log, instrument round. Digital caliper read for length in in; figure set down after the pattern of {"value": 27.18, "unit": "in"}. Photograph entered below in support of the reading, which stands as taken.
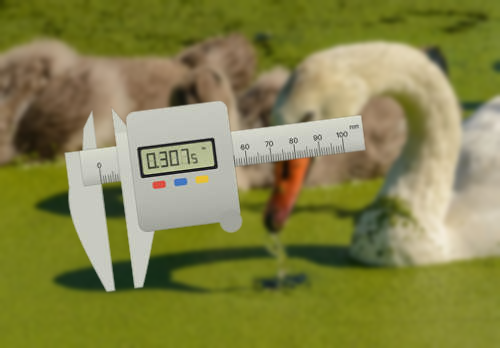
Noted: {"value": 0.3075, "unit": "in"}
